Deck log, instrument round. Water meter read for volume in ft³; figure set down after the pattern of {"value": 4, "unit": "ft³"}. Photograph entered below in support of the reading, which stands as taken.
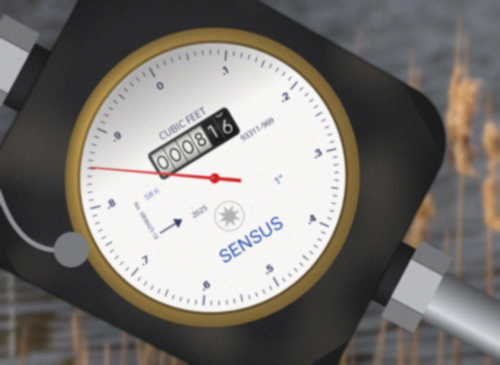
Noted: {"value": 815.85, "unit": "ft³"}
